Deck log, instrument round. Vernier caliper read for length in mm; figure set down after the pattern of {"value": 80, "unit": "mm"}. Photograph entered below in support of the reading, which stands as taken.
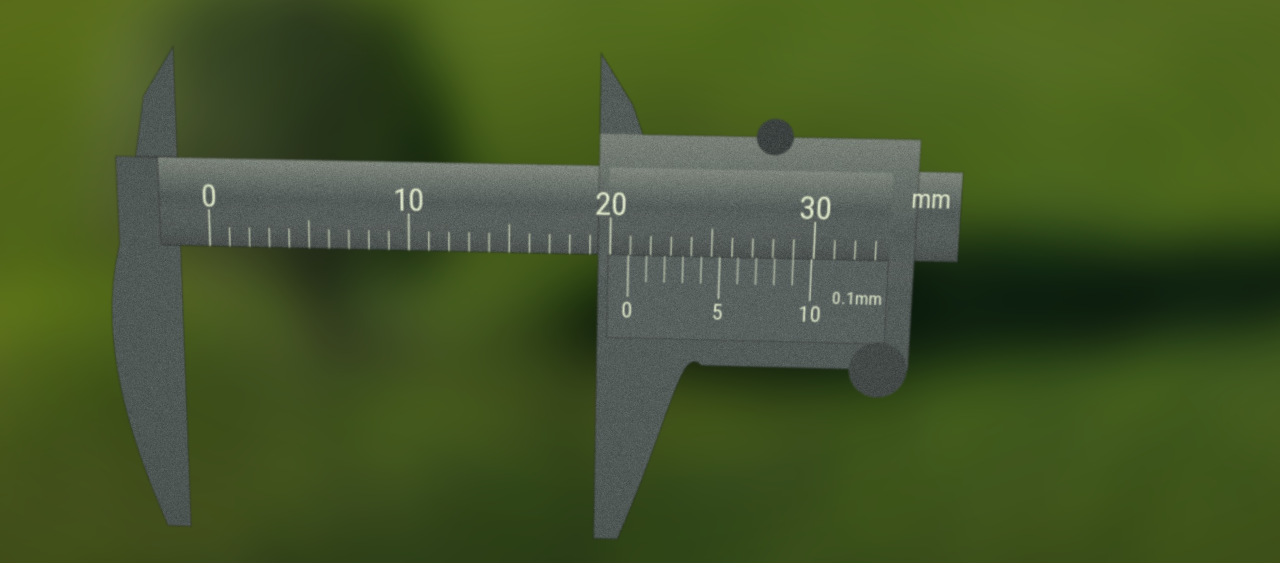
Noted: {"value": 20.9, "unit": "mm"}
